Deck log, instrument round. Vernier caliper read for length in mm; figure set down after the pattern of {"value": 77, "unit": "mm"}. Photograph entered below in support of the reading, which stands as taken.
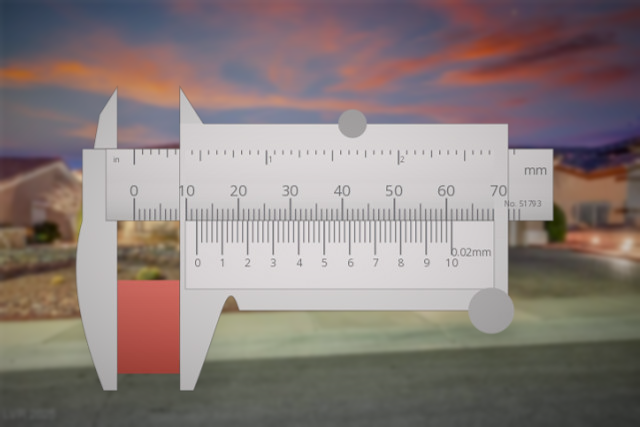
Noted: {"value": 12.0, "unit": "mm"}
